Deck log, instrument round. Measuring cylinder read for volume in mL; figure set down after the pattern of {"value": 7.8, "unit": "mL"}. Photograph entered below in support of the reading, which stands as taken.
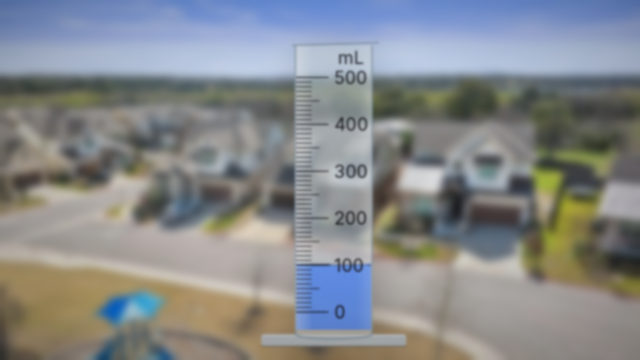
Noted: {"value": 100, "unit": "mL"}
